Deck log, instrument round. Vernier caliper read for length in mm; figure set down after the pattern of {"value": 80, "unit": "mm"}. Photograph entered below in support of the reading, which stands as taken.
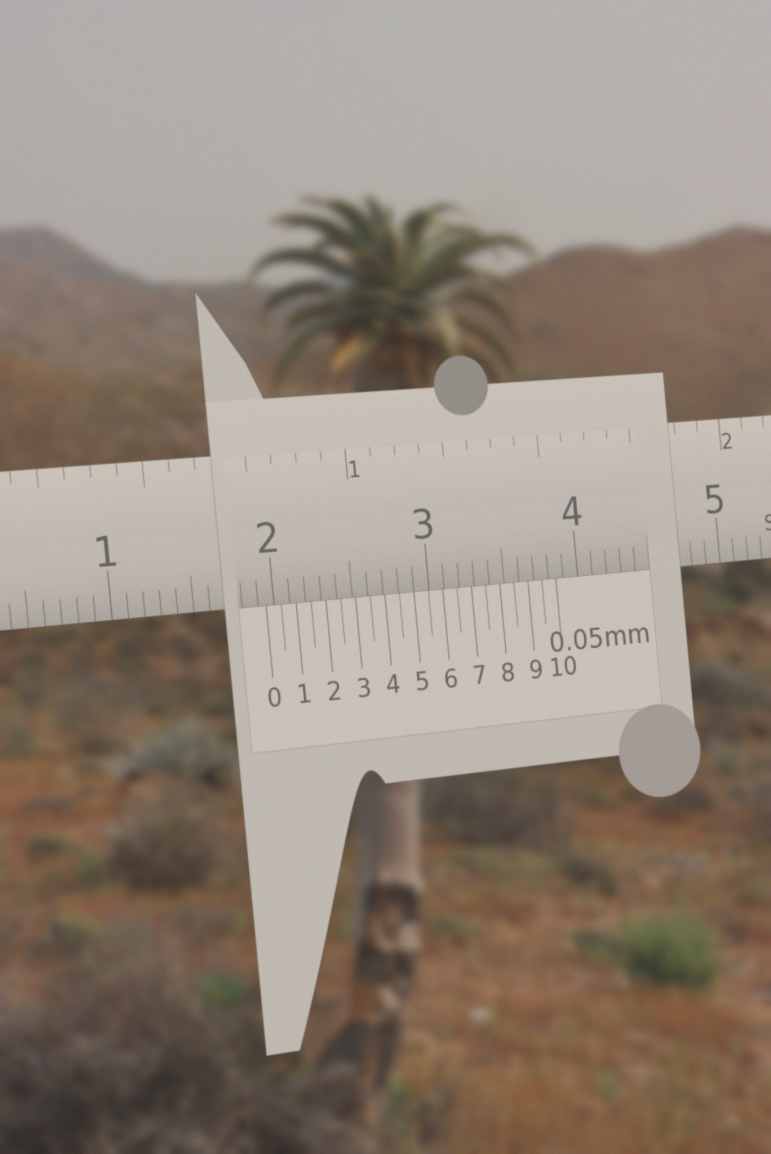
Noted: {"value": 19.5, "unit": "mm"}
